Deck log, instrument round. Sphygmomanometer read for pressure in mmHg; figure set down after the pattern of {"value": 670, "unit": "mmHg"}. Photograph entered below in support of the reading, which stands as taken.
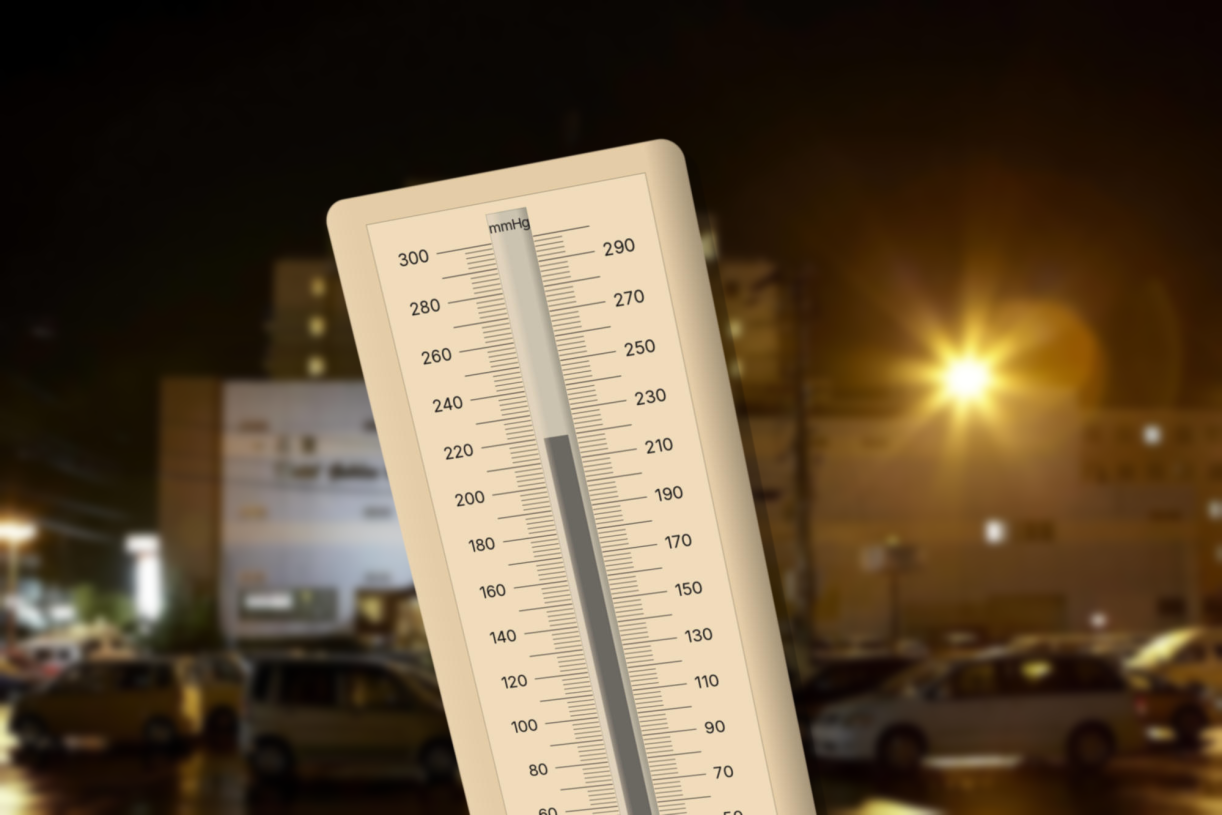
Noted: {"value": 220, "unit": "mmHg"}
